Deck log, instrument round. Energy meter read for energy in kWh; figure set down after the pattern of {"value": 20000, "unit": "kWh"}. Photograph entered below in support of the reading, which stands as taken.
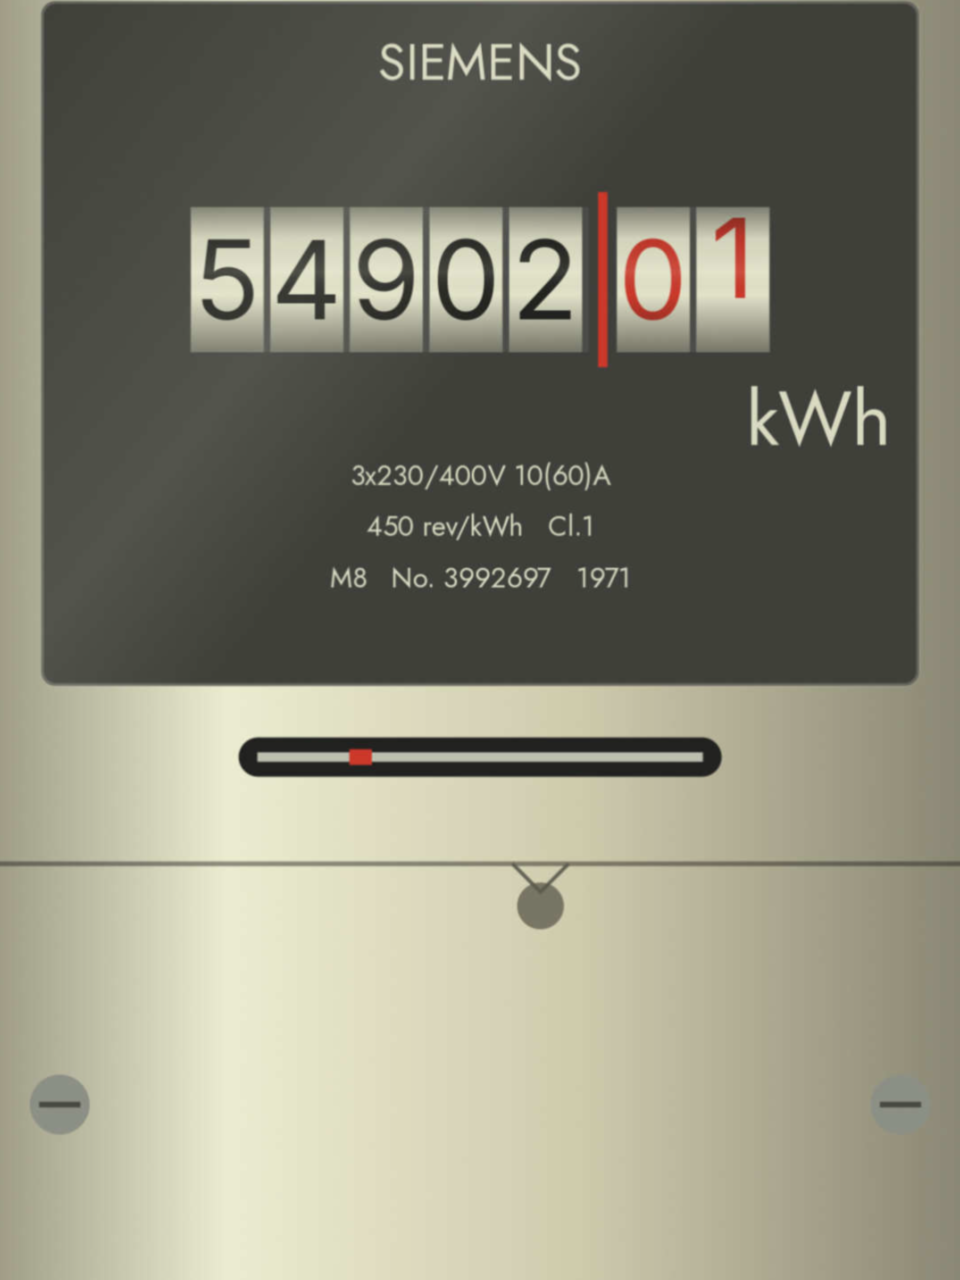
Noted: {"value": 54902.01, "unit": "kWh"}
